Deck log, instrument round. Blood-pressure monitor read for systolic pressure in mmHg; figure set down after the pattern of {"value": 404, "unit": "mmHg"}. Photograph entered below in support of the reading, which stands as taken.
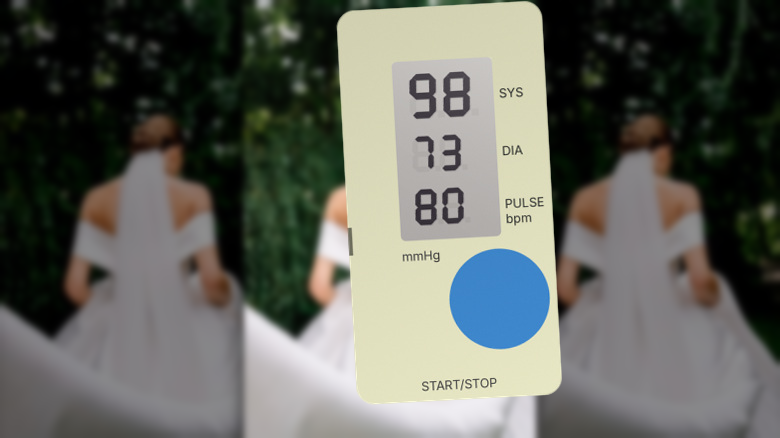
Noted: {"value": 98, "unit": "mmHg"}
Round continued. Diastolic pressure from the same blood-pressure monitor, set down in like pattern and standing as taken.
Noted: {"value": 73, "unit": "mmHg"}
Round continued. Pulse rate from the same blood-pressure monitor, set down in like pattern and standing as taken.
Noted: {"value": 80, "unit": "bpm"}
